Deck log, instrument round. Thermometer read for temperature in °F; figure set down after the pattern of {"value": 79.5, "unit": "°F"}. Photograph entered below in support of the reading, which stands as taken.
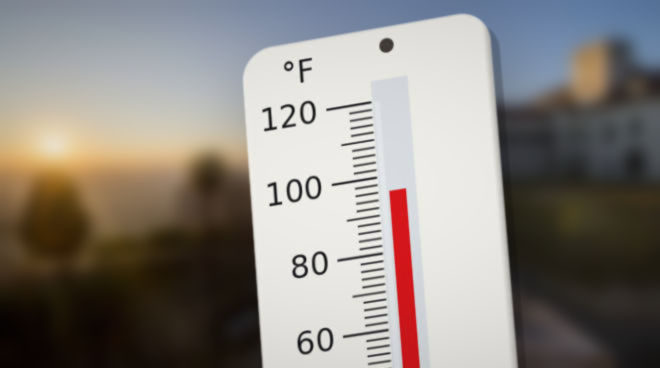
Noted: {"value": 96, "unit": "°F"}
